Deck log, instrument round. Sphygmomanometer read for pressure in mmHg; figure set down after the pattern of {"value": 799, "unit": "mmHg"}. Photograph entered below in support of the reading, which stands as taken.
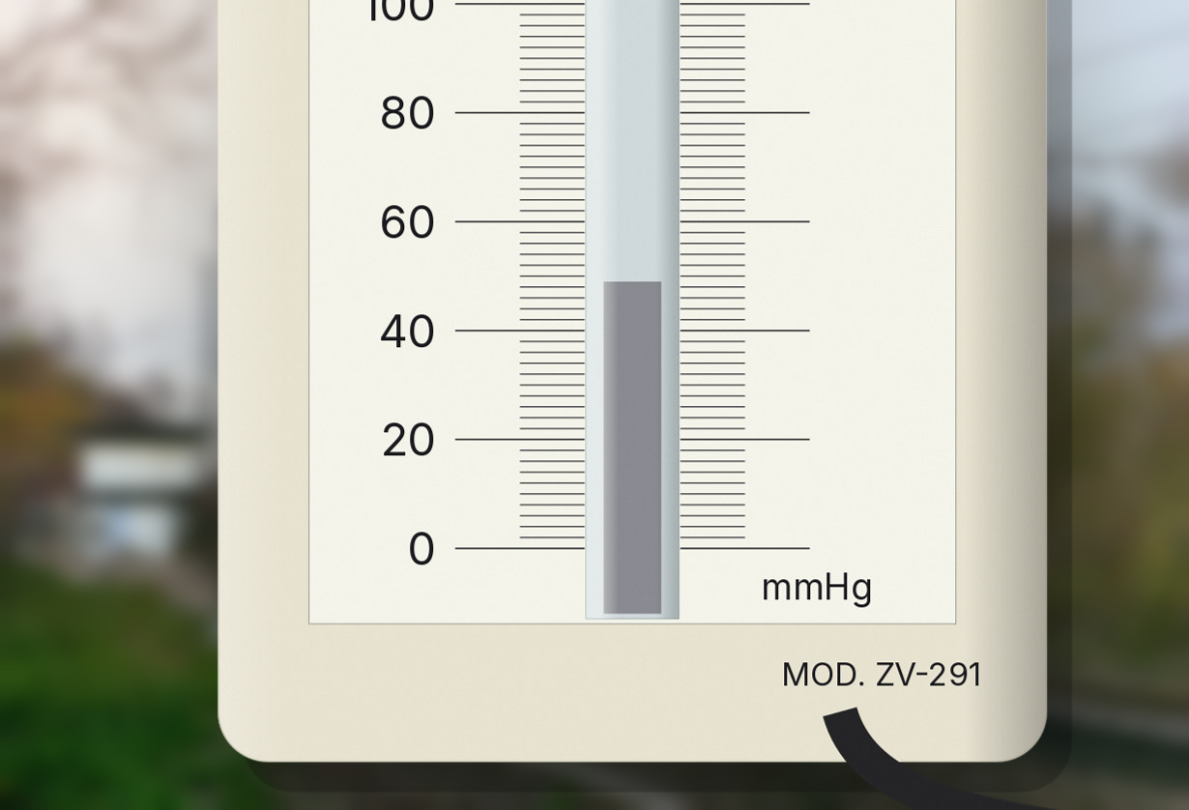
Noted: {"value": 49, "unit": "mmHg"}
